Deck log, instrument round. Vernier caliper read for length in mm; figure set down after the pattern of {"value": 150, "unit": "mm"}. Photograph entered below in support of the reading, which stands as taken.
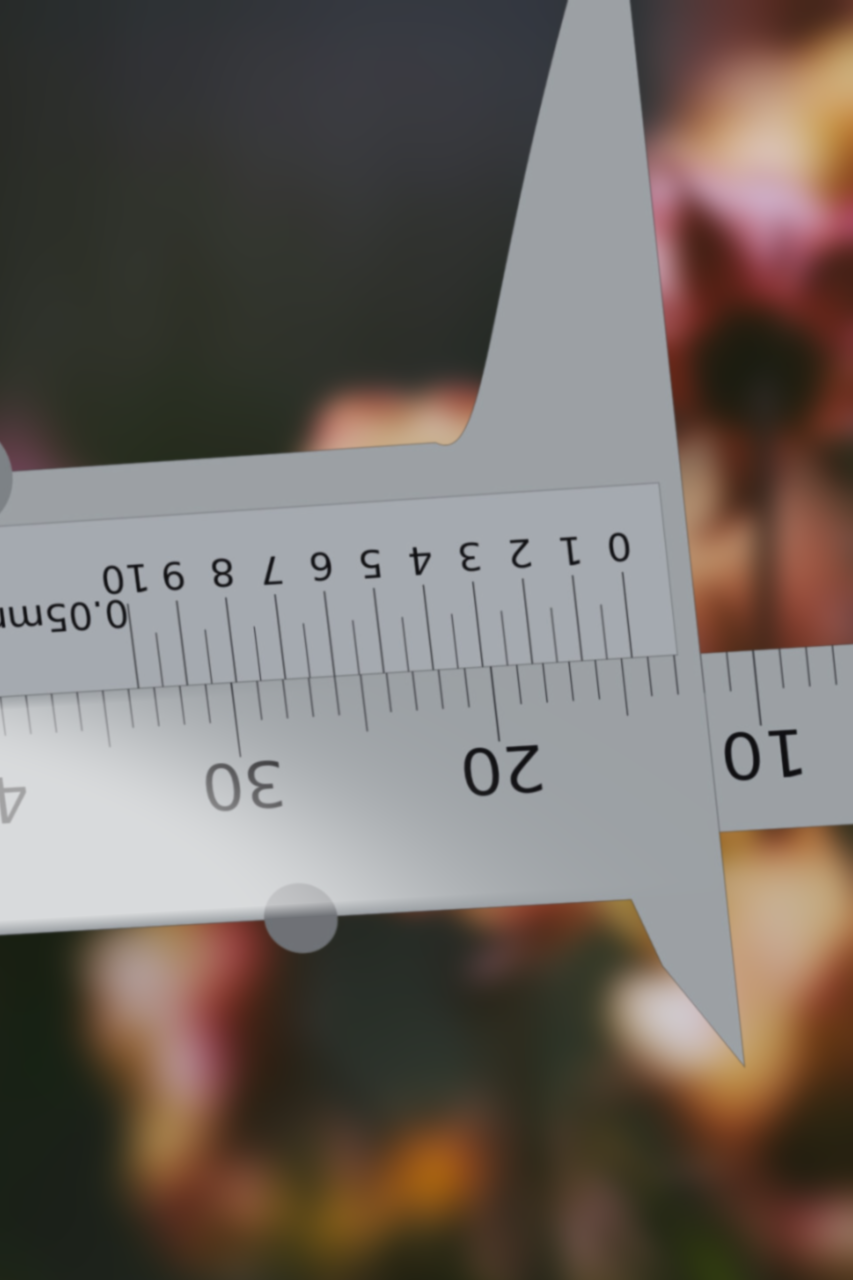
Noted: {"value": 14.6, "unit": "mm"}
